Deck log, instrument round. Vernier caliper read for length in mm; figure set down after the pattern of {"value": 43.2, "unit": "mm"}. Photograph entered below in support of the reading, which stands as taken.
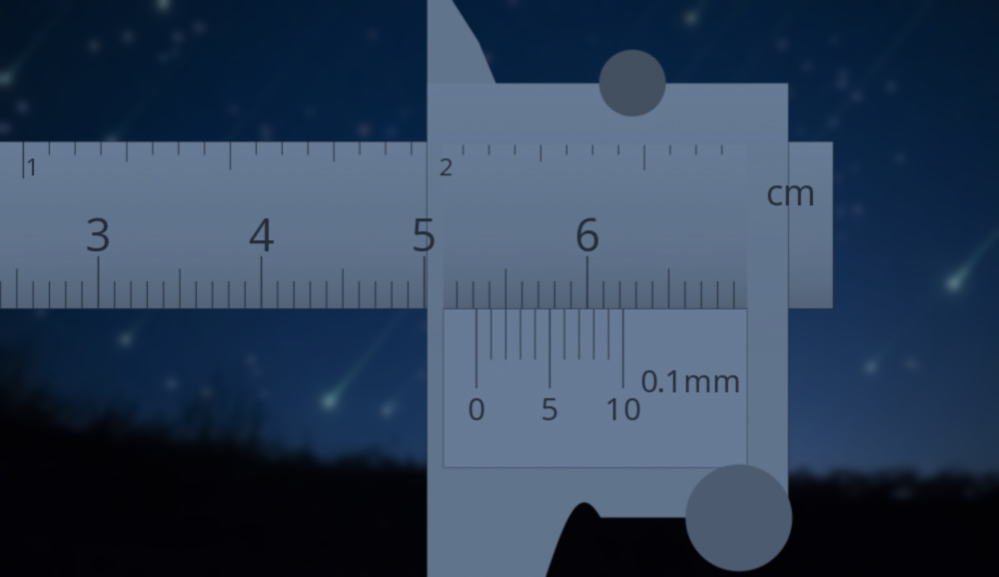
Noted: {"value": 53.2, "unit": "mm"}
